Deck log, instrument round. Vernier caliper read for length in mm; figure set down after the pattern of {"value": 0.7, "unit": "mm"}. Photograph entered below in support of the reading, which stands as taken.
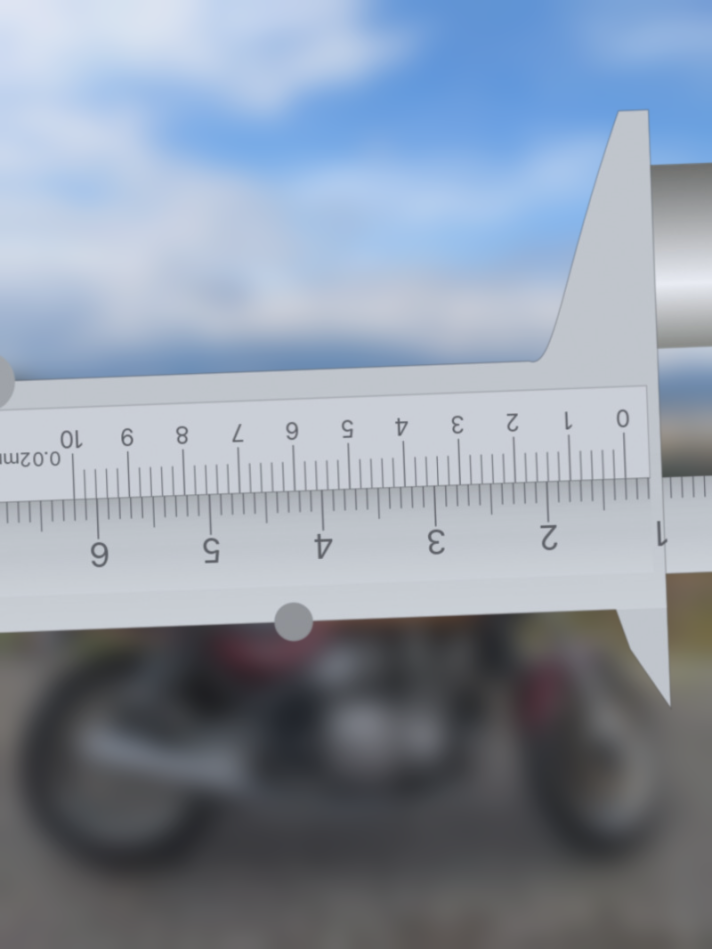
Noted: {"value": 13.0, "unit": "mm"}
